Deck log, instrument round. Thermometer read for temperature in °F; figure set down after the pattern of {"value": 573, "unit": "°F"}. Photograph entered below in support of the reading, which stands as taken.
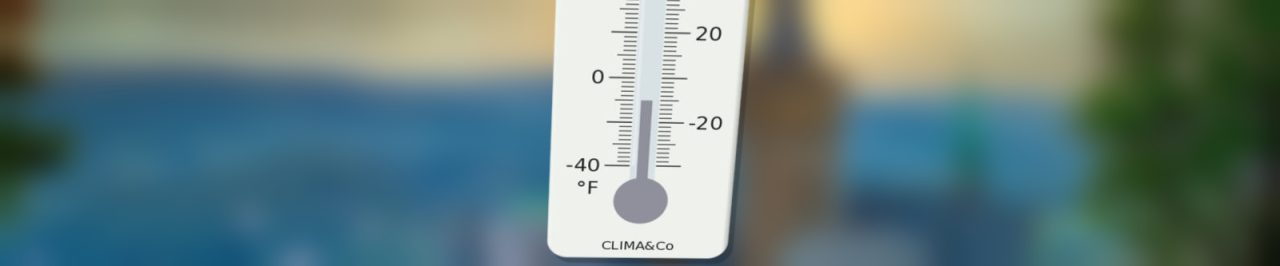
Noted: {"value": -10, "unit": "°F"}
